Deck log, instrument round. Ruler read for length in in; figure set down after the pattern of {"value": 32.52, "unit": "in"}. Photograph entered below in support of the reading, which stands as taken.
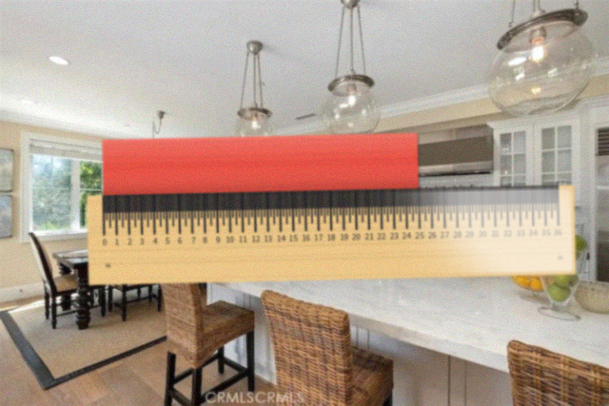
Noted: {"value": 25, "unit": "in"}
